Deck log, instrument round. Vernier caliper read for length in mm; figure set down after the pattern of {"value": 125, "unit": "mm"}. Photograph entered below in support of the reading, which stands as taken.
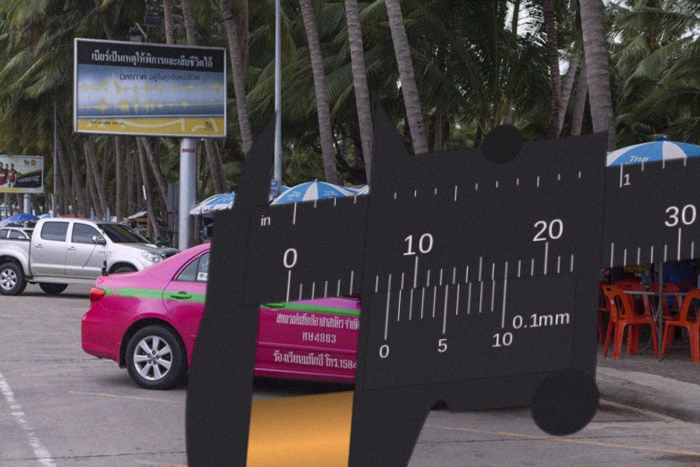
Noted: {"value": 8.0, "unit": "mm"}
